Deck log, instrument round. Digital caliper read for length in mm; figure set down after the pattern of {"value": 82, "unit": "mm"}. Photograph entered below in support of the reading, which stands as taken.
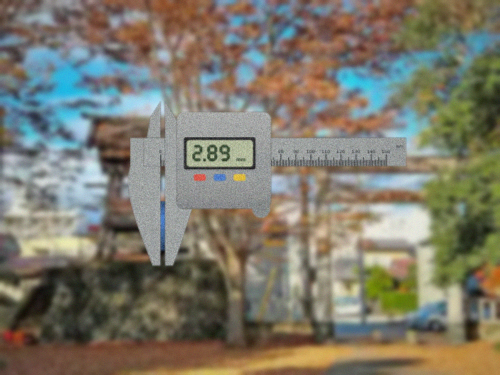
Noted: {"value": 2.89, "unit": "mm"}
